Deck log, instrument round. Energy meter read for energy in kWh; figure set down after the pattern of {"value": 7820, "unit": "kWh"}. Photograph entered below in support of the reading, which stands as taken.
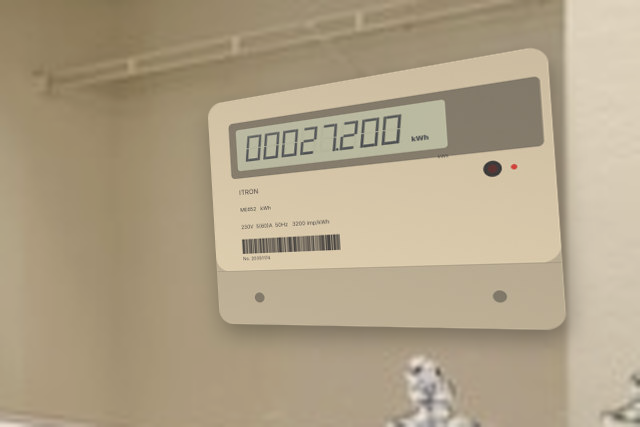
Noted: {"value": 27.200, "unit": "kWh"}
